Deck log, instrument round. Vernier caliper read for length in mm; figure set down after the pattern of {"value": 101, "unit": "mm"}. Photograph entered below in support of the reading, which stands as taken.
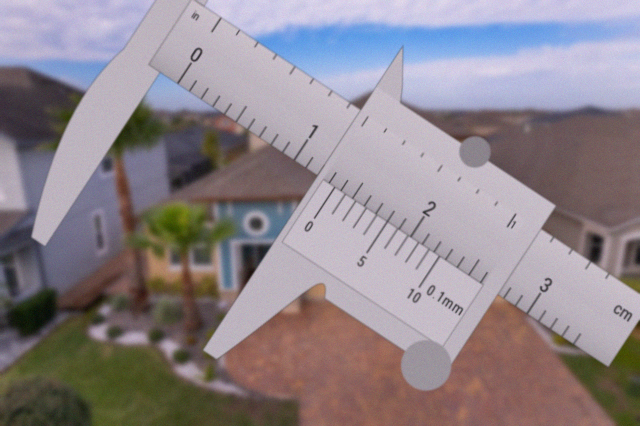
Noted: {"value": 13.5, "unit": "mm"}
